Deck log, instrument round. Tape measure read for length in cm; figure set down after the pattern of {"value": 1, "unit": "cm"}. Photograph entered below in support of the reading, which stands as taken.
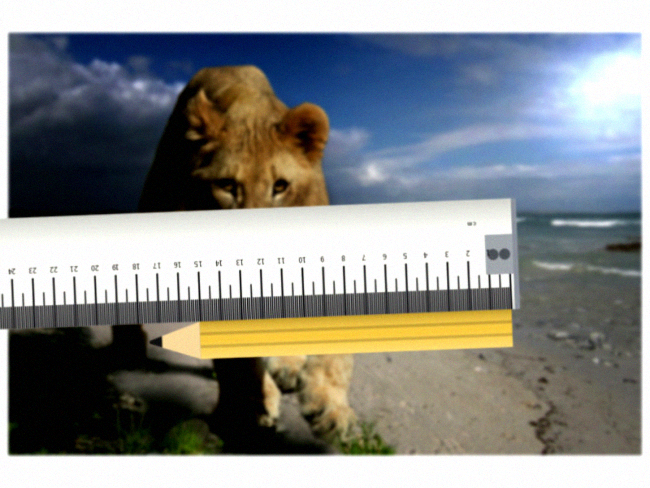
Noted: {"value": 17.5, "unit": "cm"}
